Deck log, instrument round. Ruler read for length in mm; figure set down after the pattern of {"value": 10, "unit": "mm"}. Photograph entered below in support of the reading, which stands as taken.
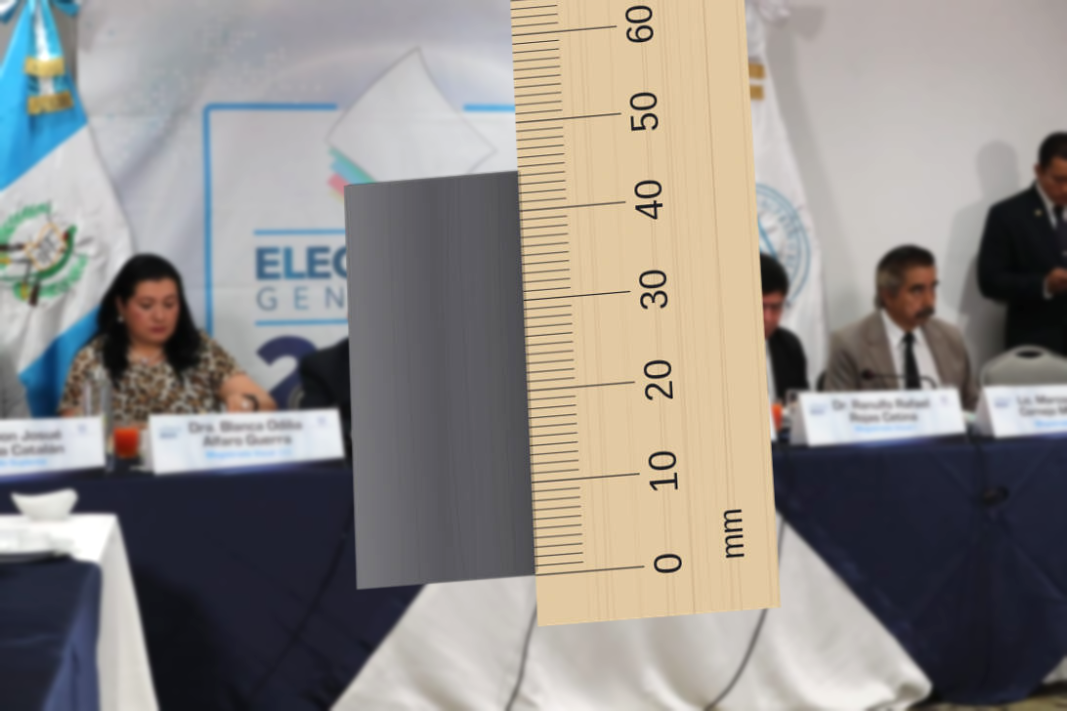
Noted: {"value": 44.5, "unit": "mm"}
